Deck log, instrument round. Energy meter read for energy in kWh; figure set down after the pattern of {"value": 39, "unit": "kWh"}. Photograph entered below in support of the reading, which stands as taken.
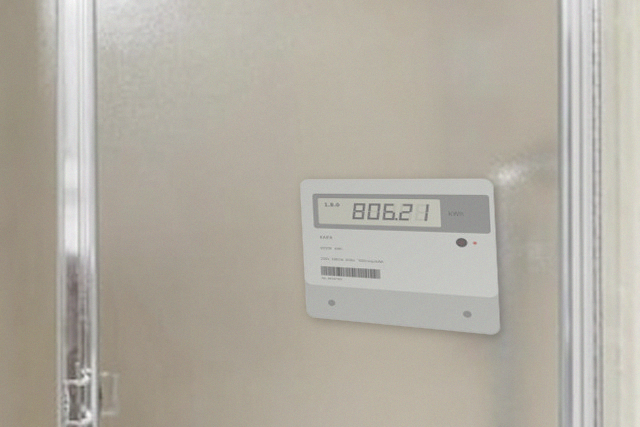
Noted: {"value": 806.21, "unit": "kWh"}
